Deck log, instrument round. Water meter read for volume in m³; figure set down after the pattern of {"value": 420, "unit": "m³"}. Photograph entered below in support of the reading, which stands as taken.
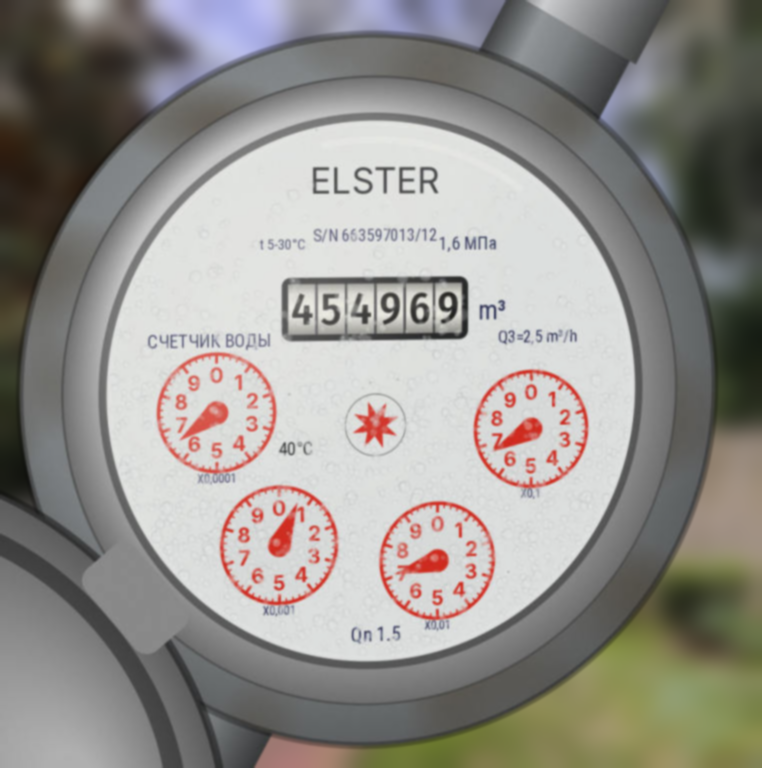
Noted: {"value": 454969.6706, "unit": "m³"}
